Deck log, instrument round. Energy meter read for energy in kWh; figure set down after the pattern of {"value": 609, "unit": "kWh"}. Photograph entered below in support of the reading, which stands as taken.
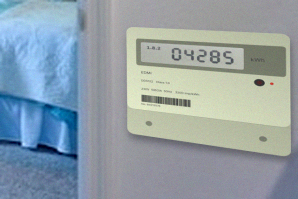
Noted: {"value": 4285, "unit": "kWh"}
